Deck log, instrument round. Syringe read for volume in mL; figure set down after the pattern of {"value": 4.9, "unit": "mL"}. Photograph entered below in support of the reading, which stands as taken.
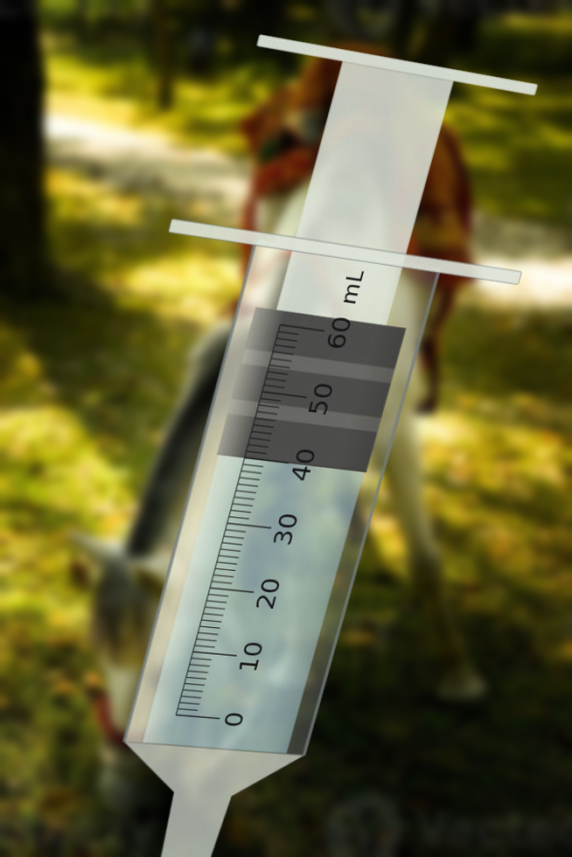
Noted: {"value": 40, "unit": "mL"}
